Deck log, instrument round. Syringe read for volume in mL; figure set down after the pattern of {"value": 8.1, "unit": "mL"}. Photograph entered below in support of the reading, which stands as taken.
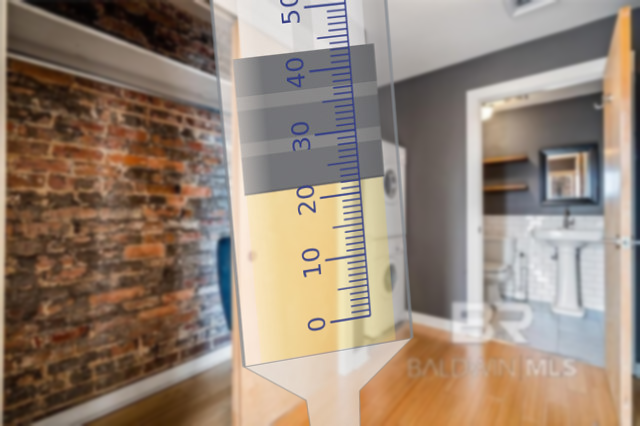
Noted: {"value": 22, "unit": "mL"}
